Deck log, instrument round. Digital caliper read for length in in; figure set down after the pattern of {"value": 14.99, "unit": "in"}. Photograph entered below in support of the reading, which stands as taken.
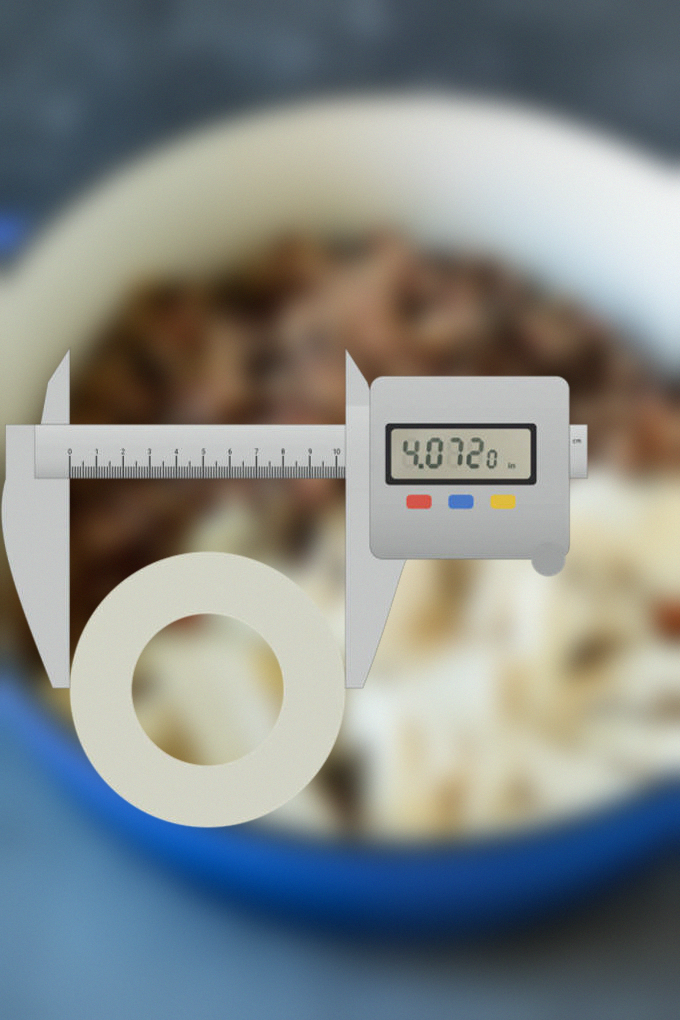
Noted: {"value": 4.0720, "unit": "in"}
